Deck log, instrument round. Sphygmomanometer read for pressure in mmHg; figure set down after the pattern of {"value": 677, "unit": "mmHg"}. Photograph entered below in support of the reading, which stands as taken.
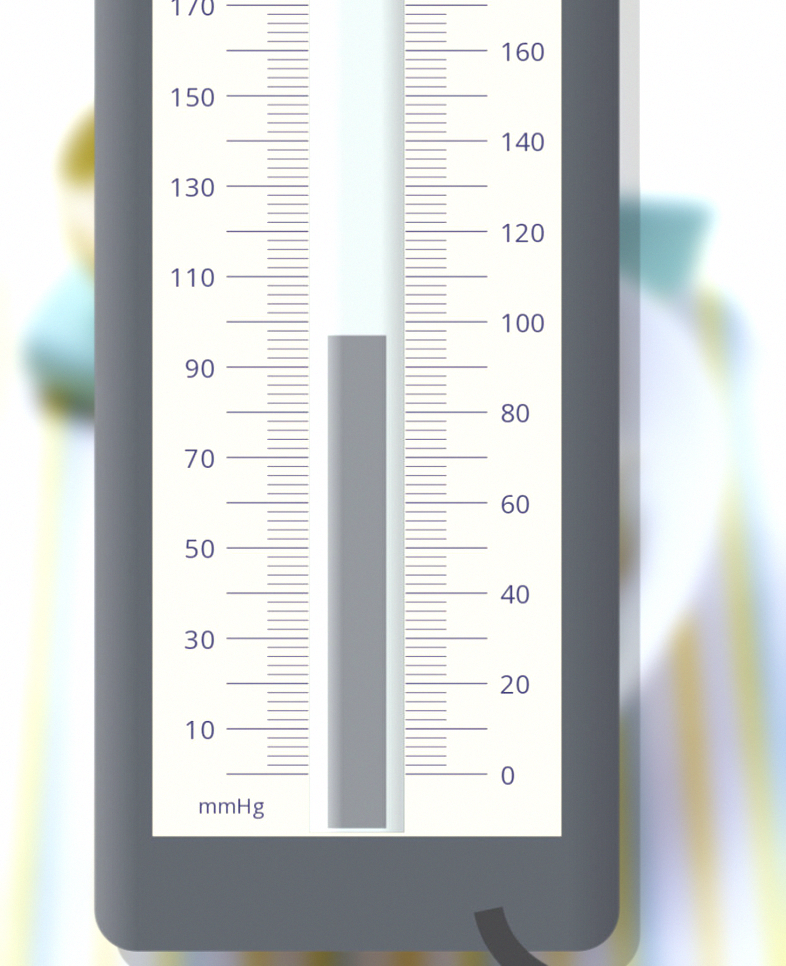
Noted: {"value": 97, "unit": "mmHg"}
